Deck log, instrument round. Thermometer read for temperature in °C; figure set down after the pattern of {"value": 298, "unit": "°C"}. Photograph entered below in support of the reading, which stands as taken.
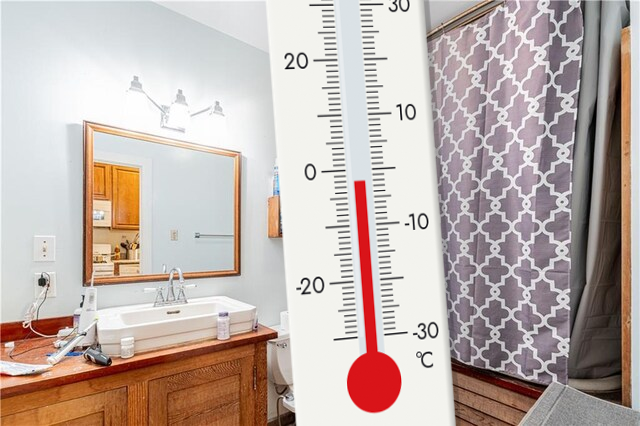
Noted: {"value": -2, "unit": "°C"}
